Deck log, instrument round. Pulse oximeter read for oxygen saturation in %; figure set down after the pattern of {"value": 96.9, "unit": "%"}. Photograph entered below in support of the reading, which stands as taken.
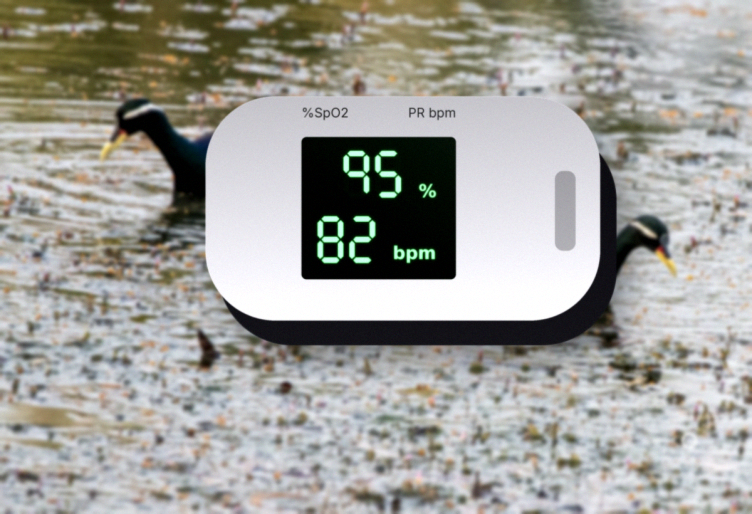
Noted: {"value": 95, "unit": "%"}
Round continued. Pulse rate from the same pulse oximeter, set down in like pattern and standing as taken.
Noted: {"value": 82, "unit": "bpm"}
